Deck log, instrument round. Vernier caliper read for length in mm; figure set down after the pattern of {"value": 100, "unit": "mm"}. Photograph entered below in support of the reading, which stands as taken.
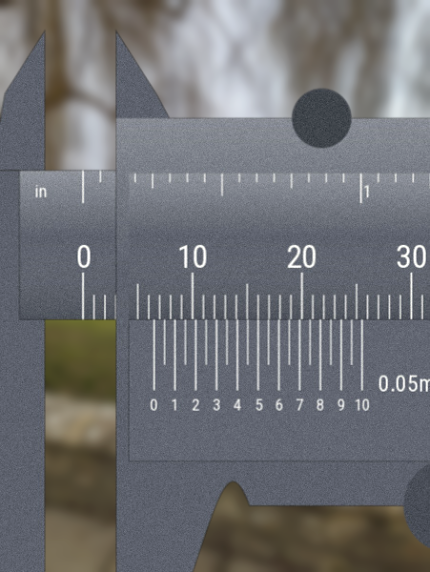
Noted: {"value": 6.5, "unit": "mm"}
